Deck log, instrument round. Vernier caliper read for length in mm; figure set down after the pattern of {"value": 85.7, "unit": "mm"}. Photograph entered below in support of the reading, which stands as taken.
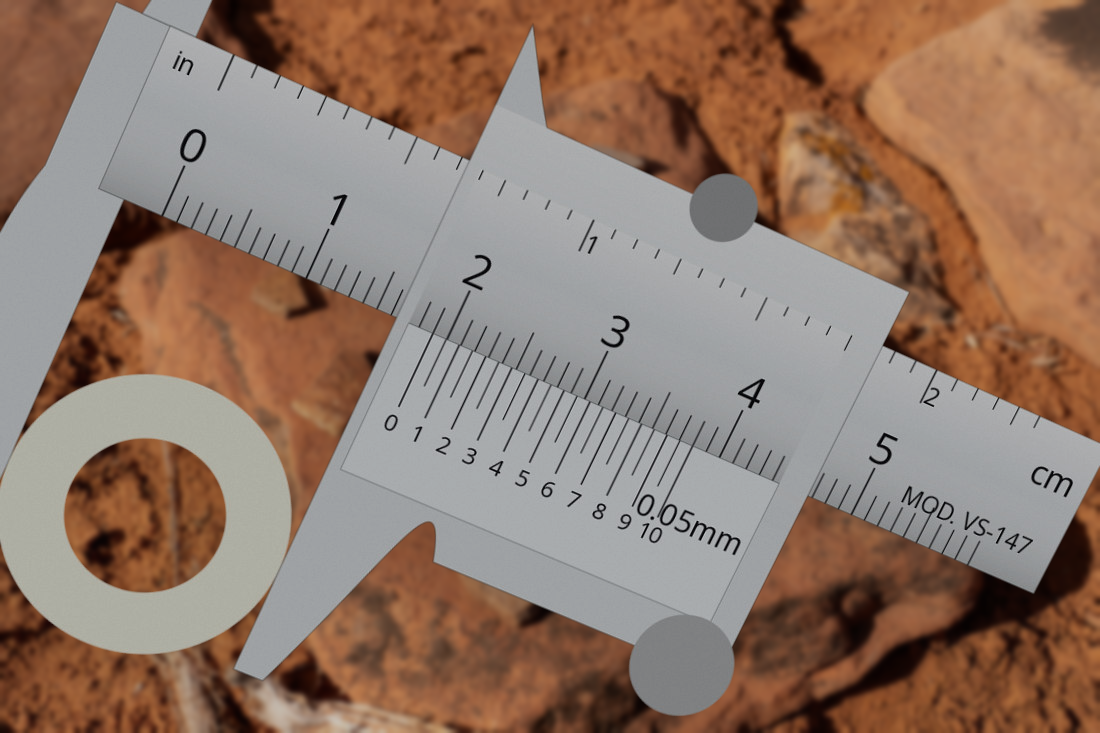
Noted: {"value": 19.0, "unit": "mm"}
